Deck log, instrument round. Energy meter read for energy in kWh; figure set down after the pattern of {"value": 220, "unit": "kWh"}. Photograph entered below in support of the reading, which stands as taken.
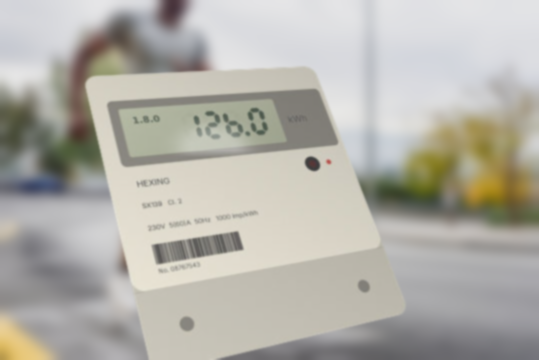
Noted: {"value": 126.0, "unit": "kWh"}
